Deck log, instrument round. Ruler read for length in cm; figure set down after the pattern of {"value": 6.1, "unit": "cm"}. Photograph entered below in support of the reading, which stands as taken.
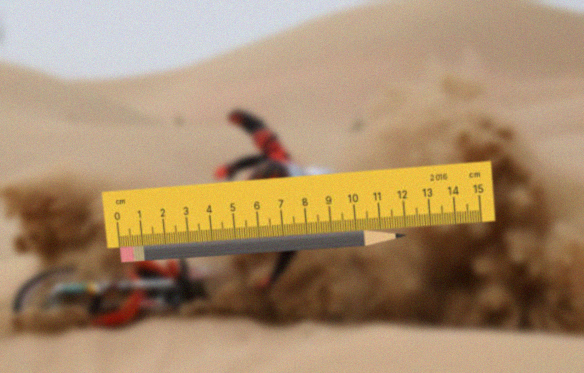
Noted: {"value": 12, "unit": "cm"}
